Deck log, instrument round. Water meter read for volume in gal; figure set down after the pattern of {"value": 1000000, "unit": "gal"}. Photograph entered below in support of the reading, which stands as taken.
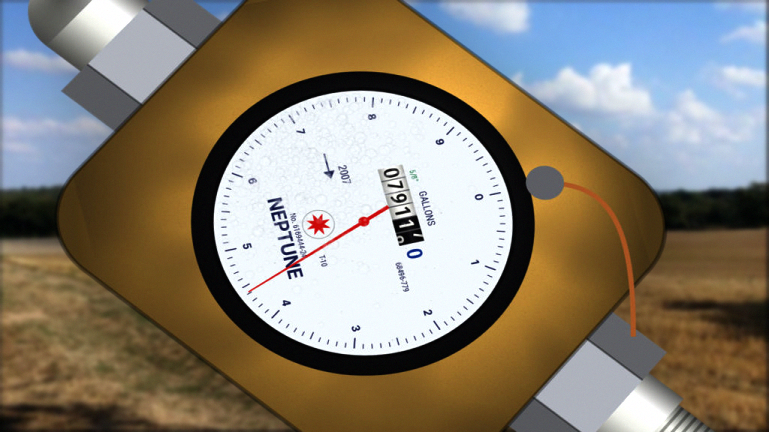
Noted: {"value": 791174.4, "unit": "gal"}
